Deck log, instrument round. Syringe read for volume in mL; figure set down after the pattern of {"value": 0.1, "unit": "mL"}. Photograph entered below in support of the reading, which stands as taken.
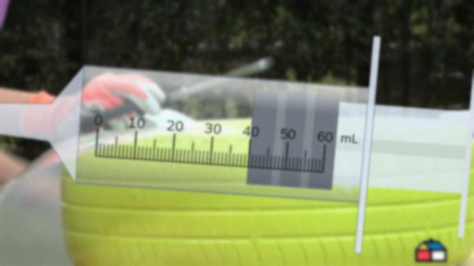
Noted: {"value": 40, "unit": "mL"}
